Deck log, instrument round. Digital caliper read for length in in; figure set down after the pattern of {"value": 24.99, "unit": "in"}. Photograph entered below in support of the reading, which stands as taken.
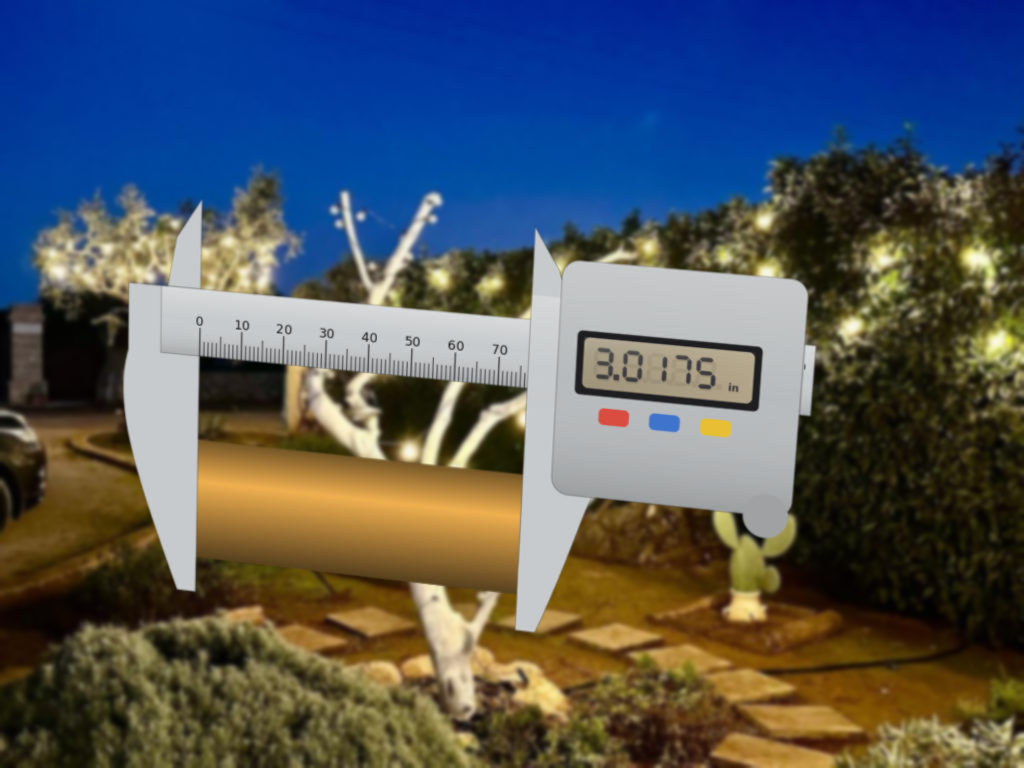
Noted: {"value": 3.0175, "unit": "in"}
